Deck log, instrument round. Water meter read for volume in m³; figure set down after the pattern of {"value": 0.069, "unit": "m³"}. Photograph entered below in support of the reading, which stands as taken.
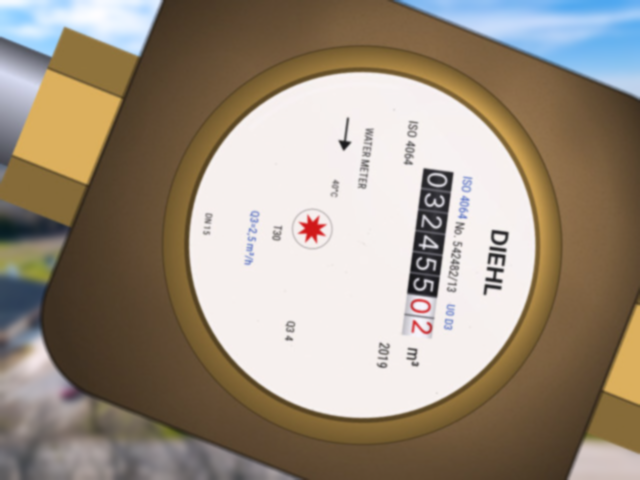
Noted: {"value": 32455.02, "unit": "m³"}
